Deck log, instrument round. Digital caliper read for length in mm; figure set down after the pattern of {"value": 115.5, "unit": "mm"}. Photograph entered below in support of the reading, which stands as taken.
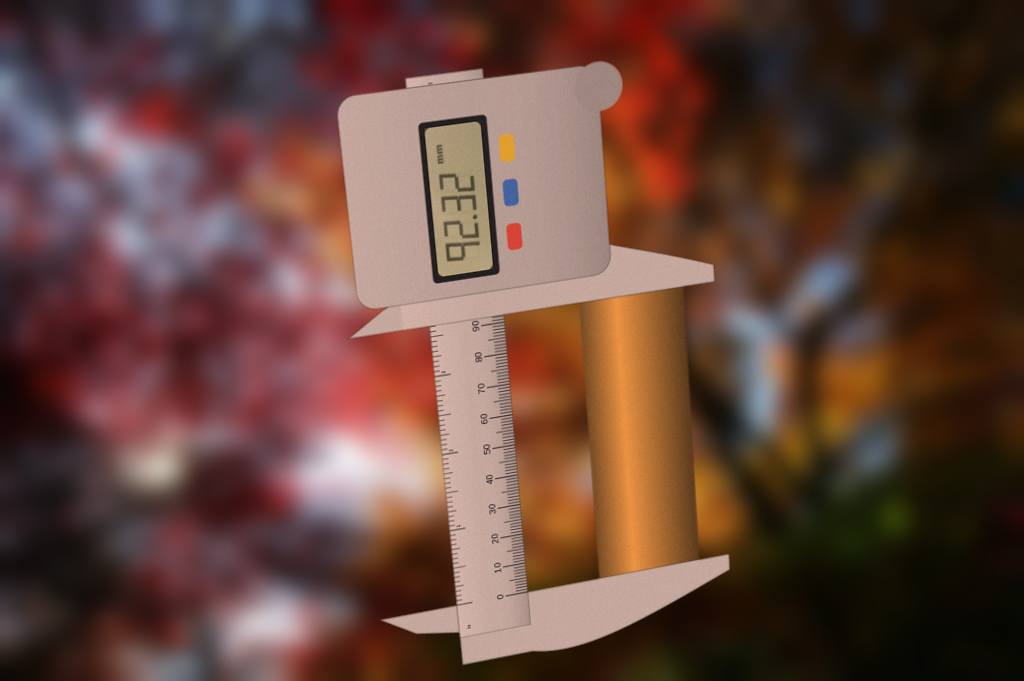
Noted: {"value": 92.32, "unit": "mm"}
